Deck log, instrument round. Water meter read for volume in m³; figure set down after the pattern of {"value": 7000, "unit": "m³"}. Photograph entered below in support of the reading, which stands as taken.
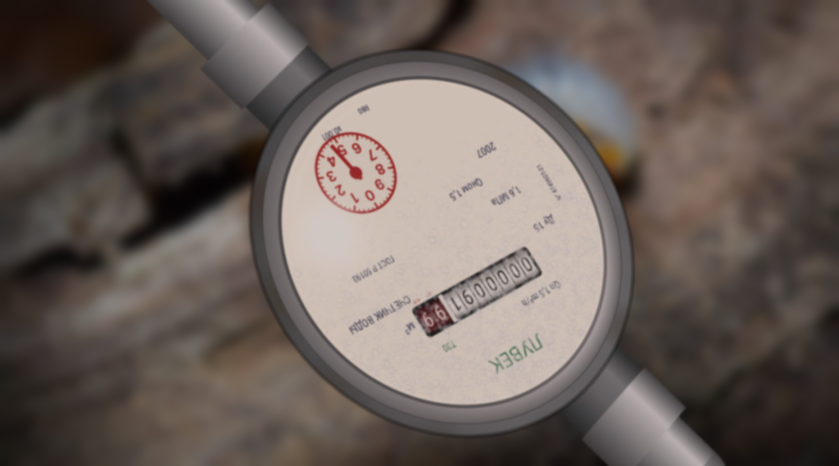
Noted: {"value": 91.994, "unit": "m³"}
